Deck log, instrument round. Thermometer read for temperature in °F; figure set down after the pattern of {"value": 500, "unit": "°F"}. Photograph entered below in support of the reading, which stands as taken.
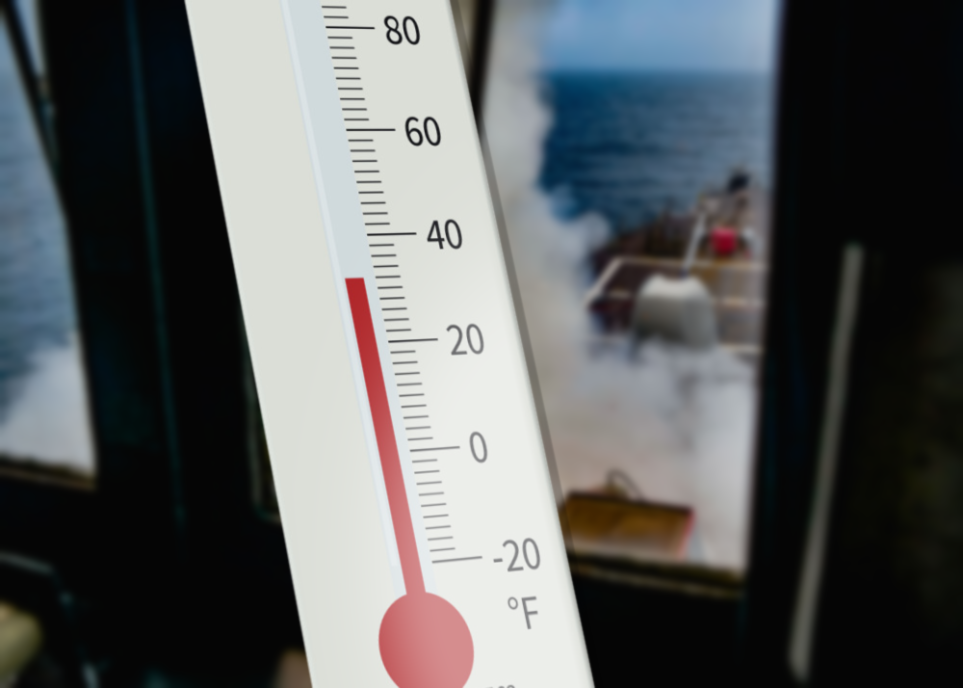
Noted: {"value": 32, "unit": "°F"}
